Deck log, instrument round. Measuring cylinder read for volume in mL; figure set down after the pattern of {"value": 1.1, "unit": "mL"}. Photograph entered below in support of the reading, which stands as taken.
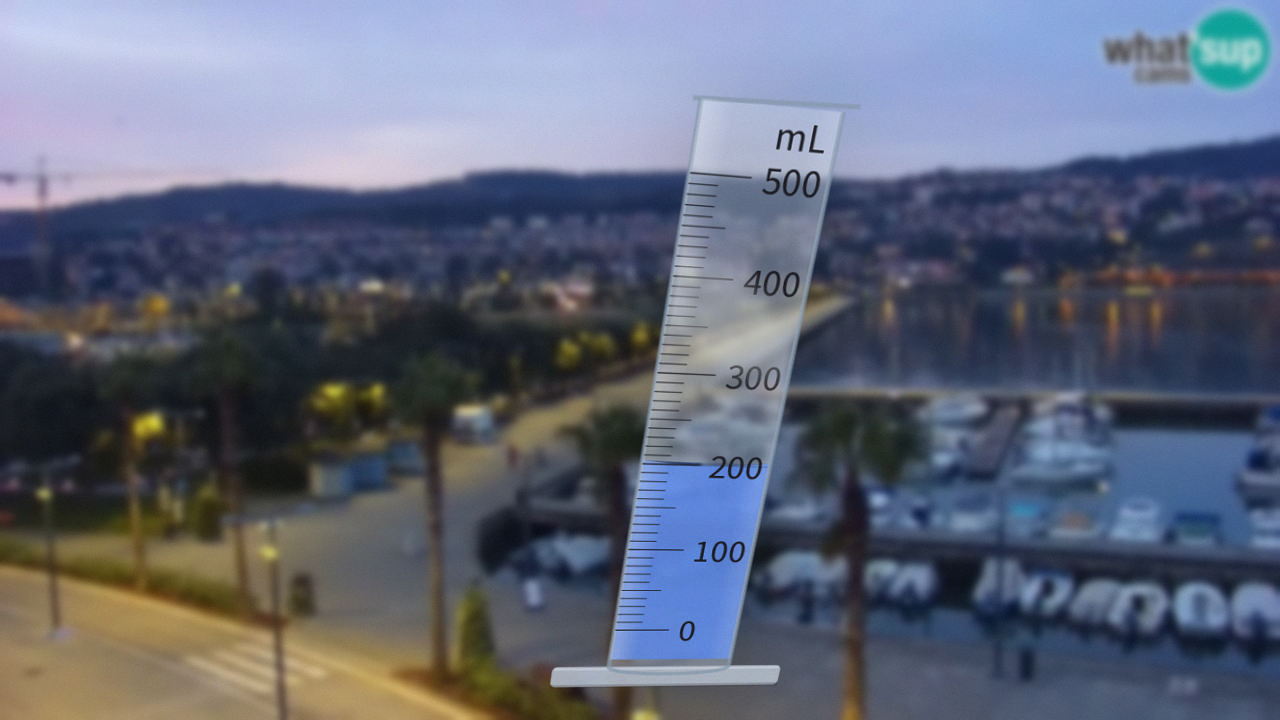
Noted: {"value": 200, "unit": "mL"}
